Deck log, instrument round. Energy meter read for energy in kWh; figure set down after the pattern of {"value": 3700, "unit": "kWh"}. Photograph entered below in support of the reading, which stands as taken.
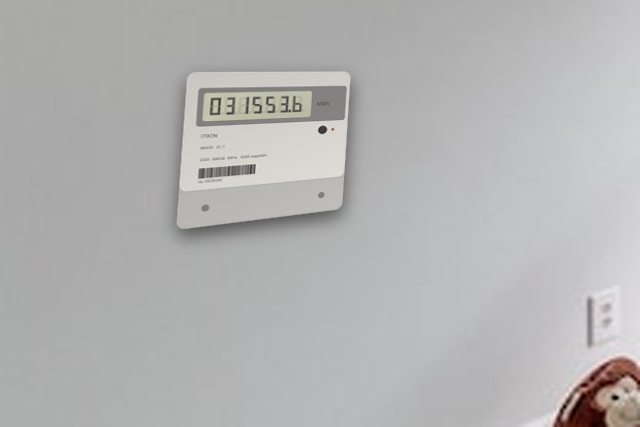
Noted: {"value": 31553.6, "unit": "kWh"}
